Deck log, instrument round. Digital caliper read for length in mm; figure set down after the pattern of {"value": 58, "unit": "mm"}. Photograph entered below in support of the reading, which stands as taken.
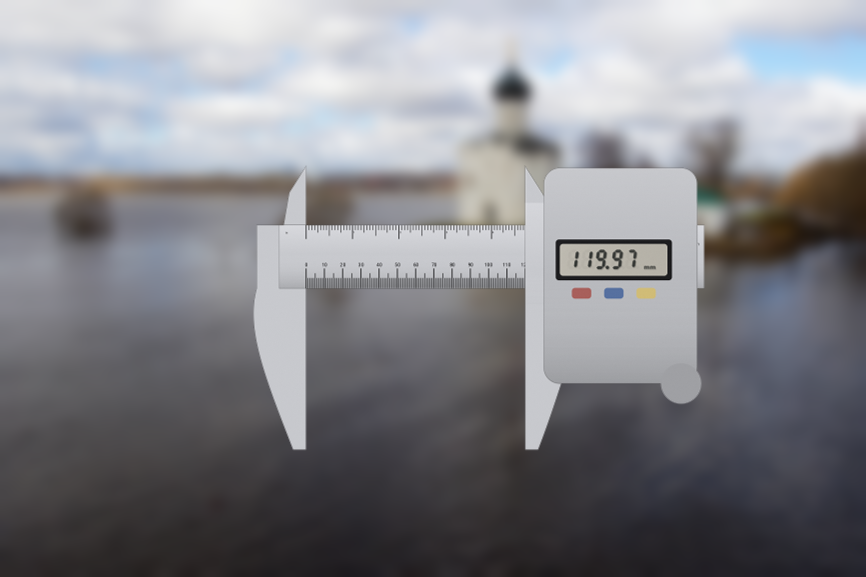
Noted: {"value": 119.97, "unit": "mm"}
